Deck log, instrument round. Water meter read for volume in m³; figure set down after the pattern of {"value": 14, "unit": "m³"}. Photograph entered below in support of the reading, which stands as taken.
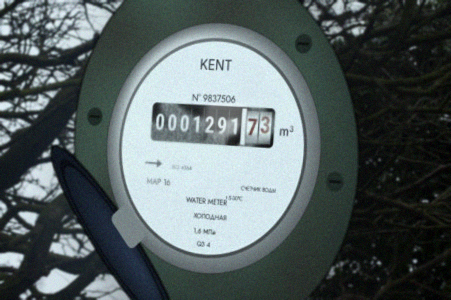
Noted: {"value": 1291.73, "unit": "m³"}
